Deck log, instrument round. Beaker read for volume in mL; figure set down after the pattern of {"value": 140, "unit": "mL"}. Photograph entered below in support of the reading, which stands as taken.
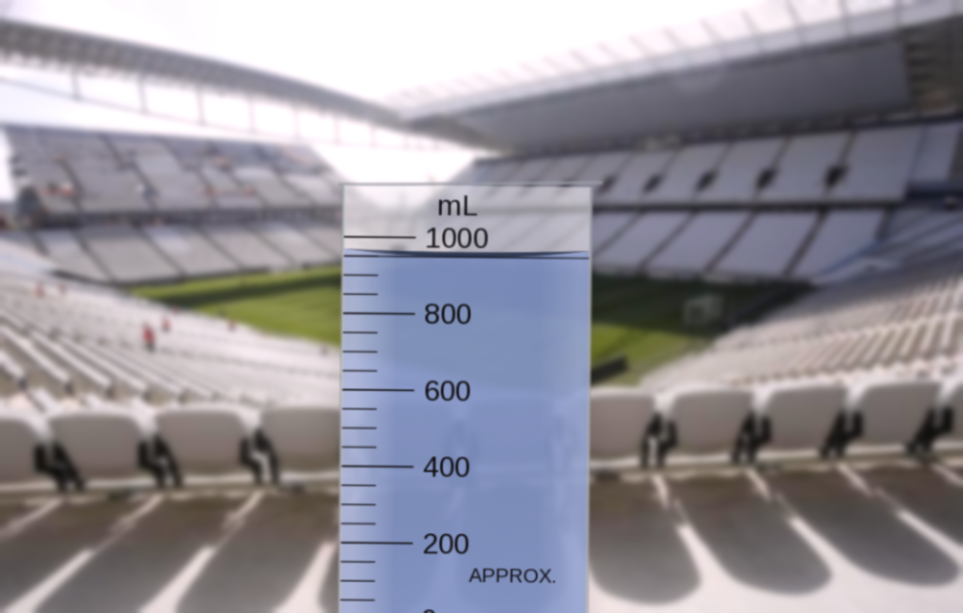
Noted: {"value": 950, "unit": "mL"}
